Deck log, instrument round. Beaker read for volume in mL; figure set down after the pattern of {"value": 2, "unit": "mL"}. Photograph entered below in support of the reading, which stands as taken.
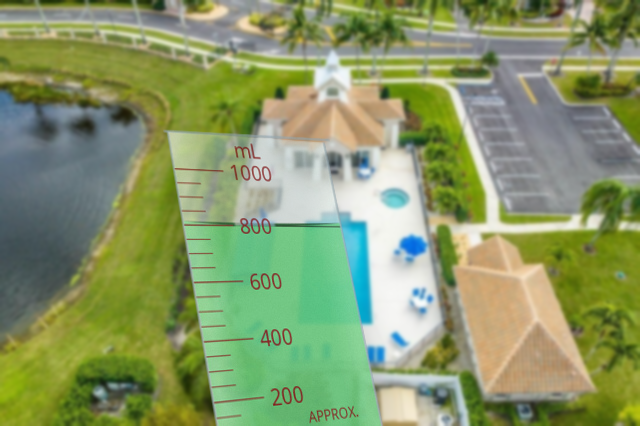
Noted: {"value": 800, "unit": "mL"}
